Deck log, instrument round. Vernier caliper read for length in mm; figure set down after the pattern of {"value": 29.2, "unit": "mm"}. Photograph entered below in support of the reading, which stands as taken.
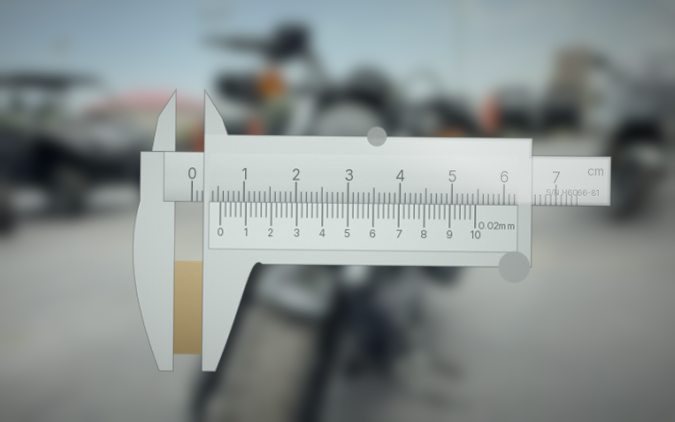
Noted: {"value": 5.5, "unit": "mm"}
